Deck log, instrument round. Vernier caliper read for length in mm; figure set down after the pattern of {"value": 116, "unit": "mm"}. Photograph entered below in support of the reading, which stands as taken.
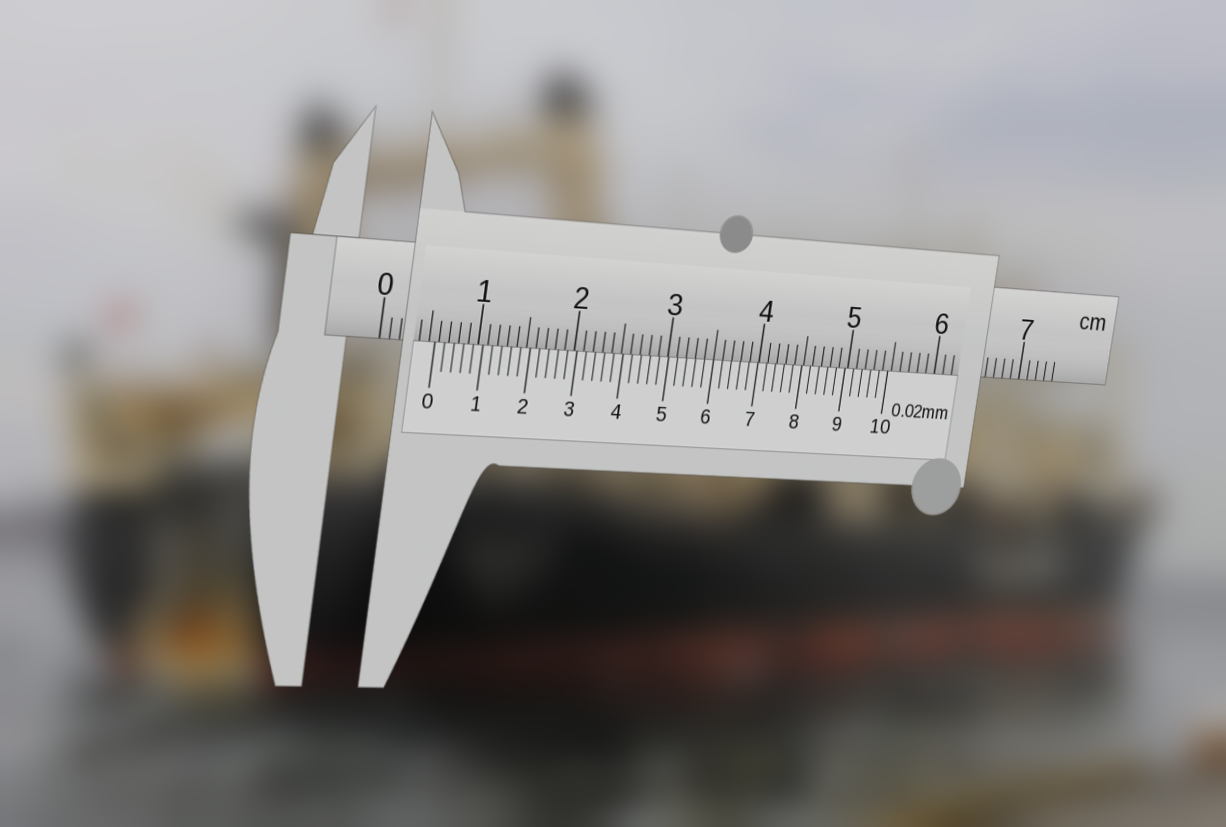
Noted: {"value": 5.6, "unit": "mm"}
